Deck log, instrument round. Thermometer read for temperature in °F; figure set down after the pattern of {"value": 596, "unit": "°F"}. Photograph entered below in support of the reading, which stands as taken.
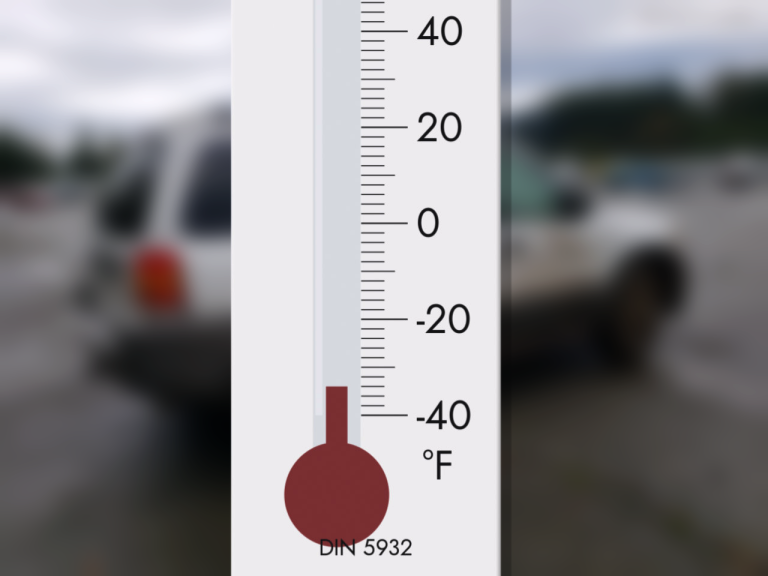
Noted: {"value": -34, "unit": "°F"}
